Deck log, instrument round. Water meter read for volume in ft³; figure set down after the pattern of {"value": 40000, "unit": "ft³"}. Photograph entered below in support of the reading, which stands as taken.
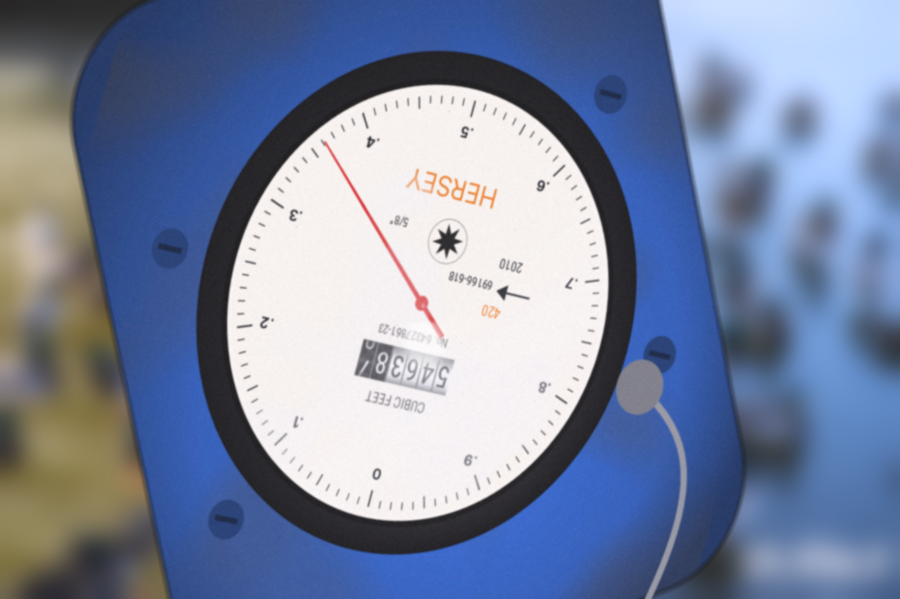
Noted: {"value": 546387.36, "unit": "ft³"}
